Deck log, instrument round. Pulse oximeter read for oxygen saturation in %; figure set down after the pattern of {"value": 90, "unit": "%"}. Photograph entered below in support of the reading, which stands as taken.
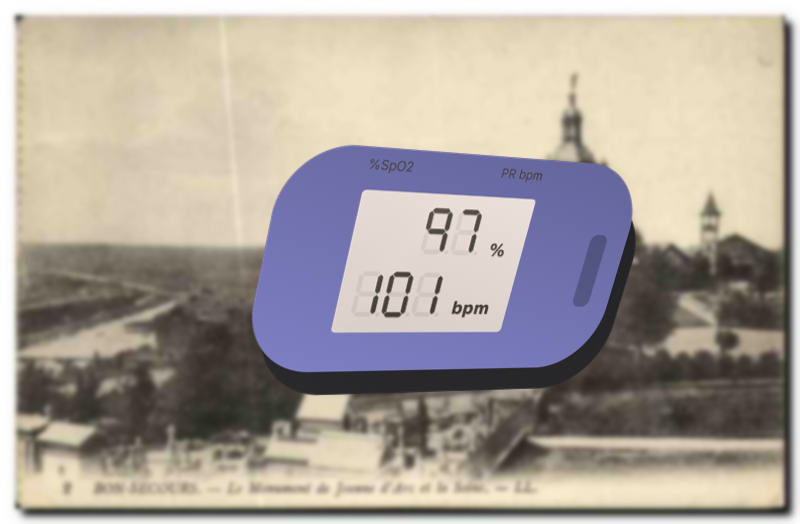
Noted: {"value": 97, "unit": "%"}
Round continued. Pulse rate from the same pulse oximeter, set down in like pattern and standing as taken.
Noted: {"value": 101, "unit": "bpm"}
